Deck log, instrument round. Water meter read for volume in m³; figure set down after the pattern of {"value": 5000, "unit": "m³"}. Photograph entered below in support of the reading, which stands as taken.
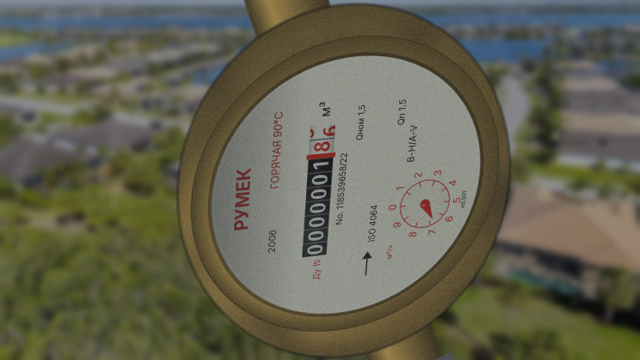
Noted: {"value": 1.856, "unit": "m³"}
